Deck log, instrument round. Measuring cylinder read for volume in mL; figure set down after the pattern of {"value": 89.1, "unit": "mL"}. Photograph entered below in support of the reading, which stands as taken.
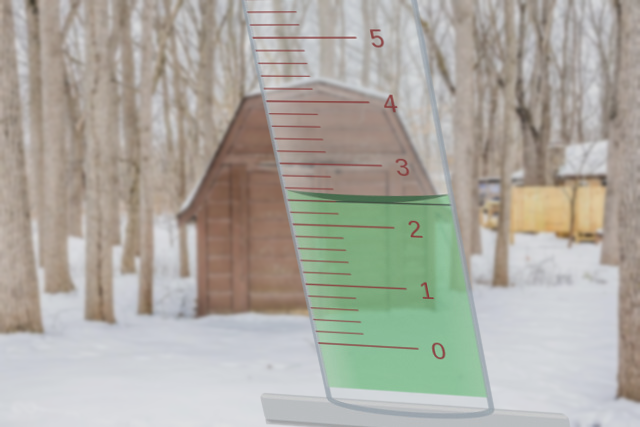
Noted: {"value": 2.4, "unit": "mL"}
